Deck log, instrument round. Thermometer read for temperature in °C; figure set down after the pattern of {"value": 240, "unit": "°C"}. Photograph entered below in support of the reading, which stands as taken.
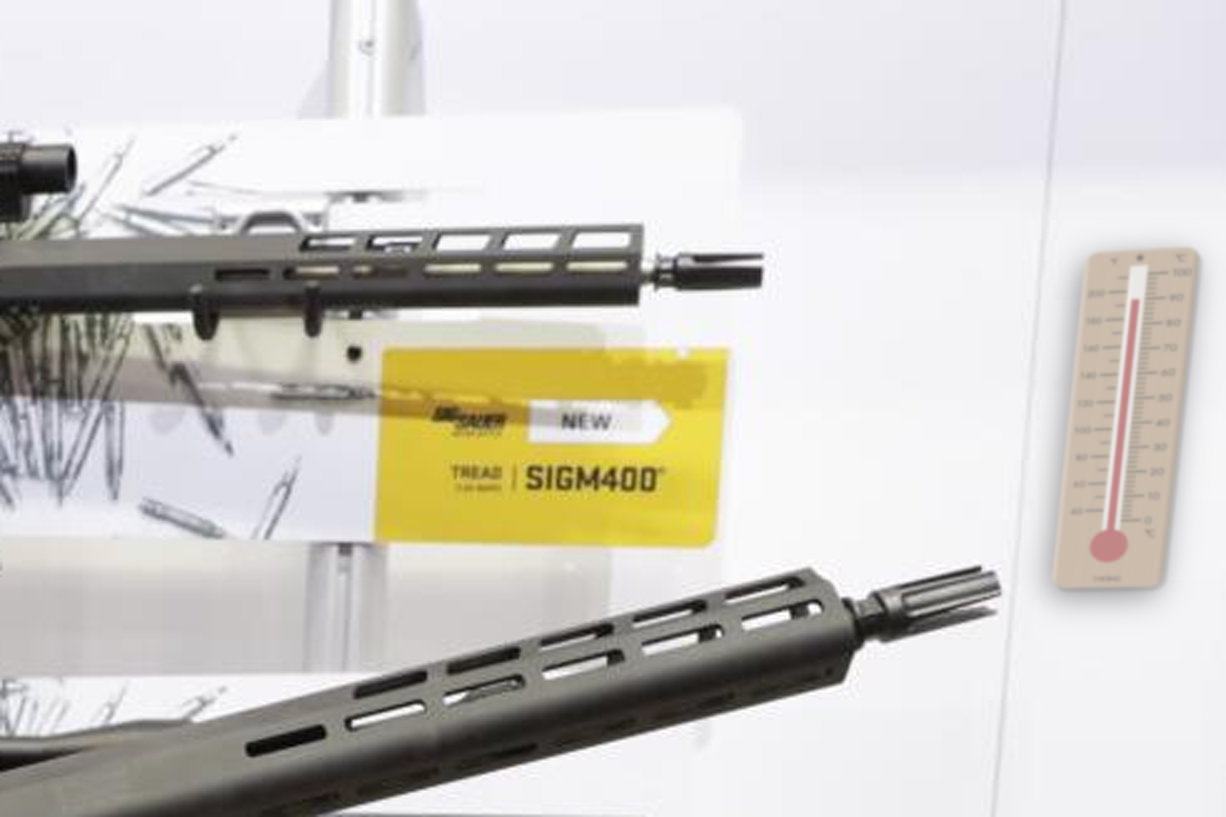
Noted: {"value": 90, "unit": "°C"}
